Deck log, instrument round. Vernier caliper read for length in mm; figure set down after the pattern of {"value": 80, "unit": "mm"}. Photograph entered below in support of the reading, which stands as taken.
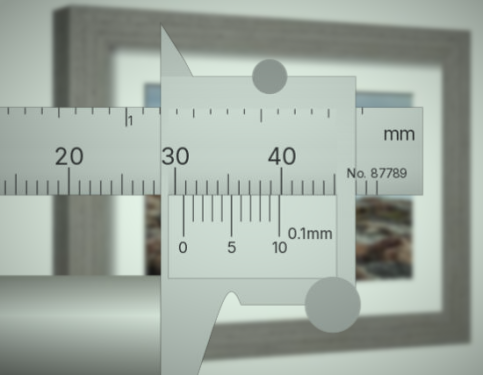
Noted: {"value": 30.8, "unit": "mm"}
